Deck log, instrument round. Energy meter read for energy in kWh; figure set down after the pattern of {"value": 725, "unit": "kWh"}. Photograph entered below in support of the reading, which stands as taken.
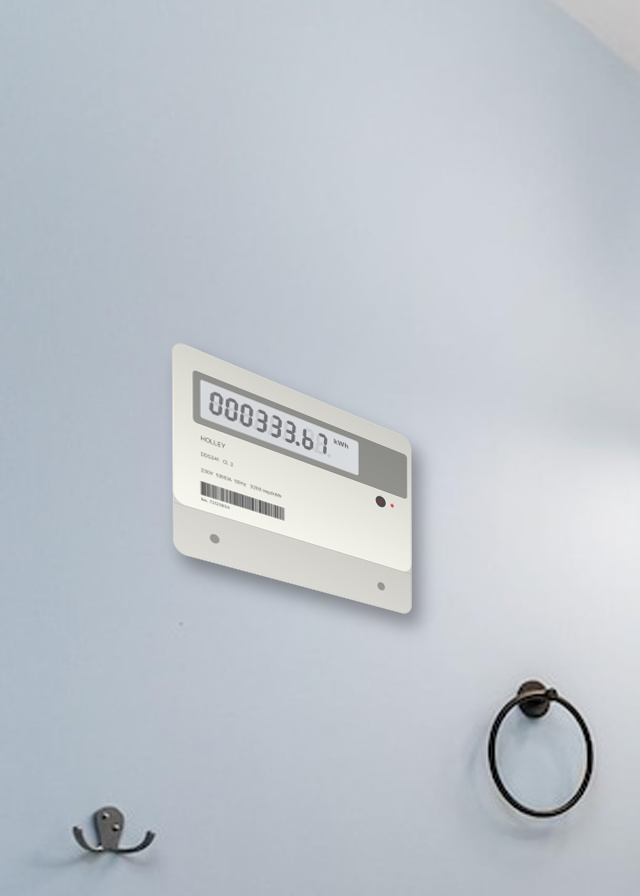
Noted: {"value": 333.67, "unit": "kWh"}
